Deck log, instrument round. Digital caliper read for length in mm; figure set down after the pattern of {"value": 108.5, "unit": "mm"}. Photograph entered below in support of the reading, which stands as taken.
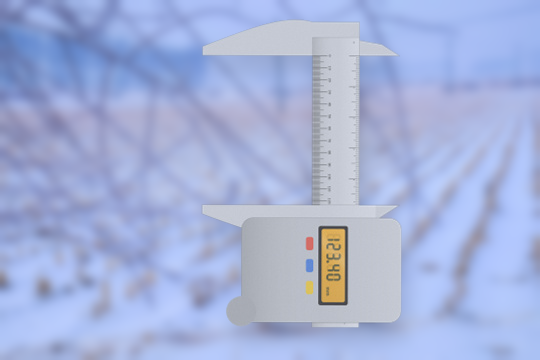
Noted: {"value": 123.40, "unit": "mm"}
